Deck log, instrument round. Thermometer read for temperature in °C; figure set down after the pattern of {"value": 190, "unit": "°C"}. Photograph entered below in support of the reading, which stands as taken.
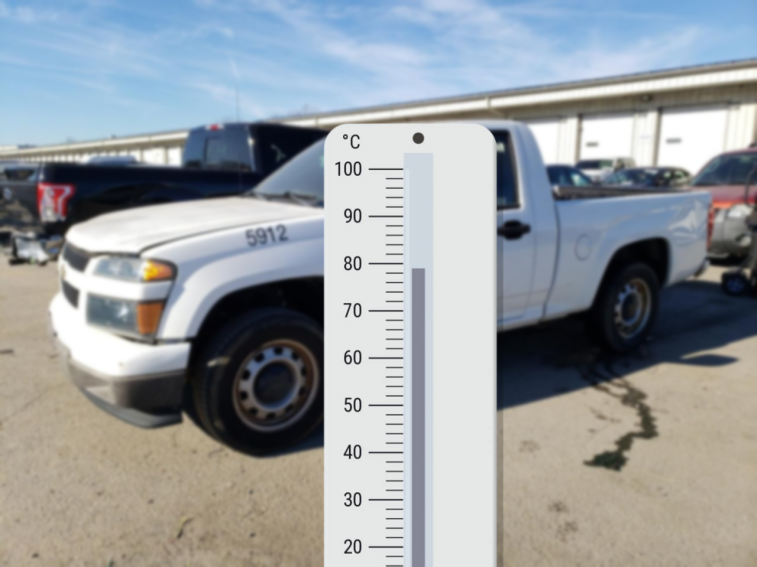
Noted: {"value": 79, "unit": "°C"}
